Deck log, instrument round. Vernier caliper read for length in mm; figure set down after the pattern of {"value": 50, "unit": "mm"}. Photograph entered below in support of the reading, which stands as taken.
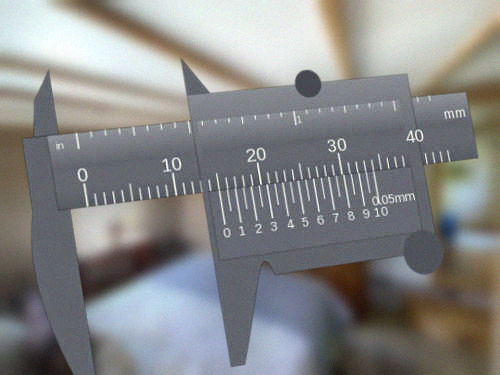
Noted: {"value": 15.0, "unit": "mm"}
